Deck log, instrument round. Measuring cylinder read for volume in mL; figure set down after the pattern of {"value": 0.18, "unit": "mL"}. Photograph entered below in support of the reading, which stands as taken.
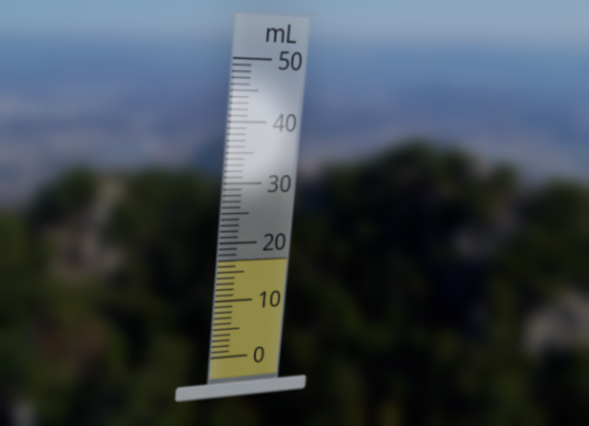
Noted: {"value": 17, "unit": "mL"}
